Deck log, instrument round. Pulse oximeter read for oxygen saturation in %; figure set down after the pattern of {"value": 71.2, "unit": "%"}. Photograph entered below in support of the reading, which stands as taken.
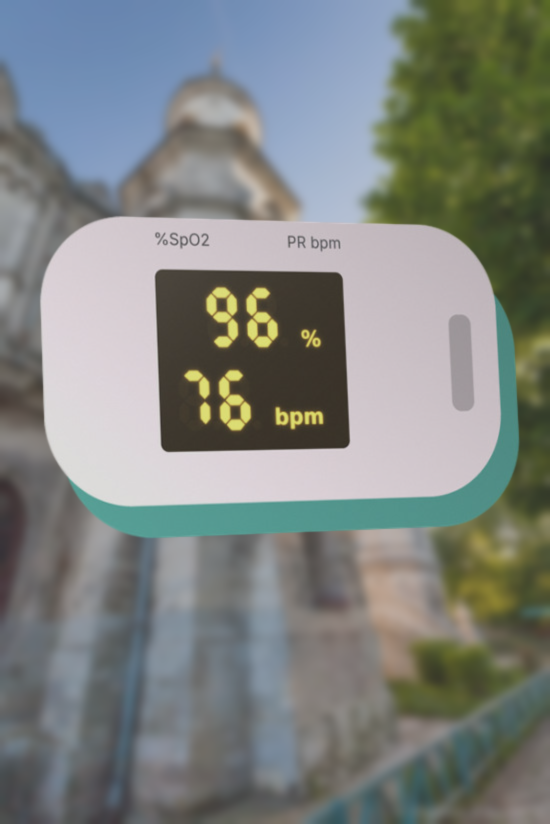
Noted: {"value": 96, "unit": "%"}
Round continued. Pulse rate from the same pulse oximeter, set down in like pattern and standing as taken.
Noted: {"value": 76, "unit": "bpm"}
